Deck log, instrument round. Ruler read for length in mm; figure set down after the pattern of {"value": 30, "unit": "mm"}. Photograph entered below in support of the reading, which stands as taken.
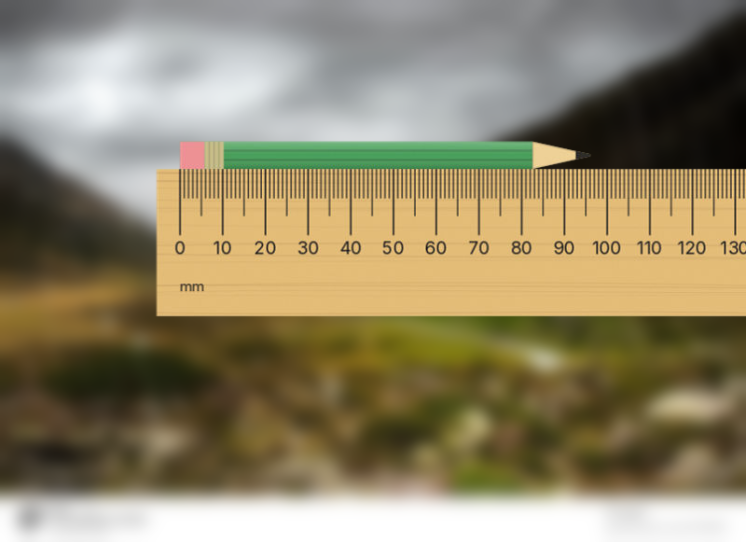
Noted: {"value": 96, "unit": "mm"}
